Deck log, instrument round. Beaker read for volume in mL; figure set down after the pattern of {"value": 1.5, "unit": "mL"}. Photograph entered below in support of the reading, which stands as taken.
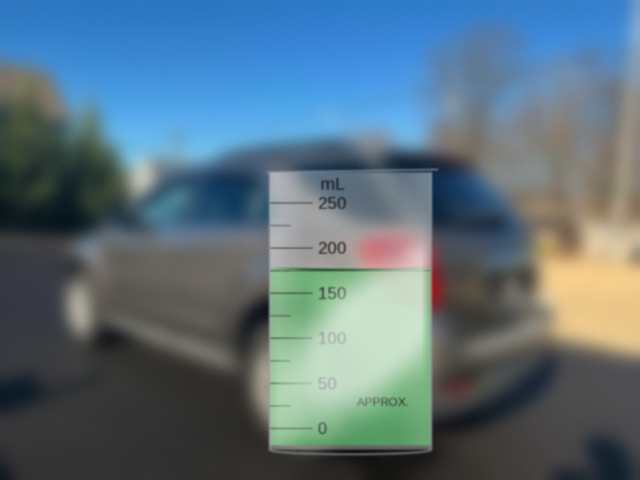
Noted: {"value": 175, "unit": "mL"}
